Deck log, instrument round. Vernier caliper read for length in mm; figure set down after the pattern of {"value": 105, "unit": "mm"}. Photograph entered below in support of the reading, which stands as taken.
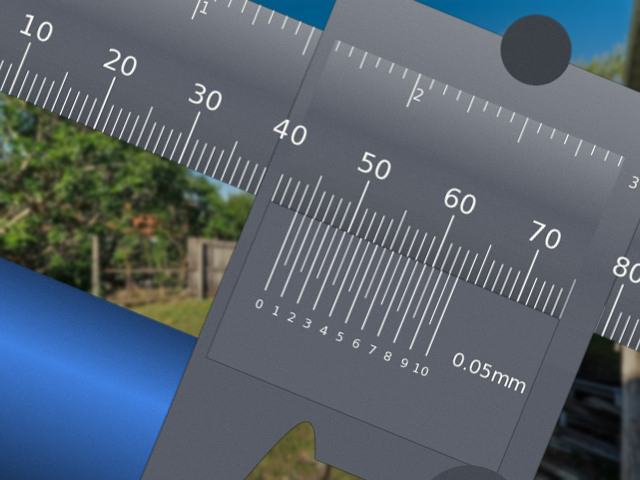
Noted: {"value": 44.0, "unit": "mm"}
